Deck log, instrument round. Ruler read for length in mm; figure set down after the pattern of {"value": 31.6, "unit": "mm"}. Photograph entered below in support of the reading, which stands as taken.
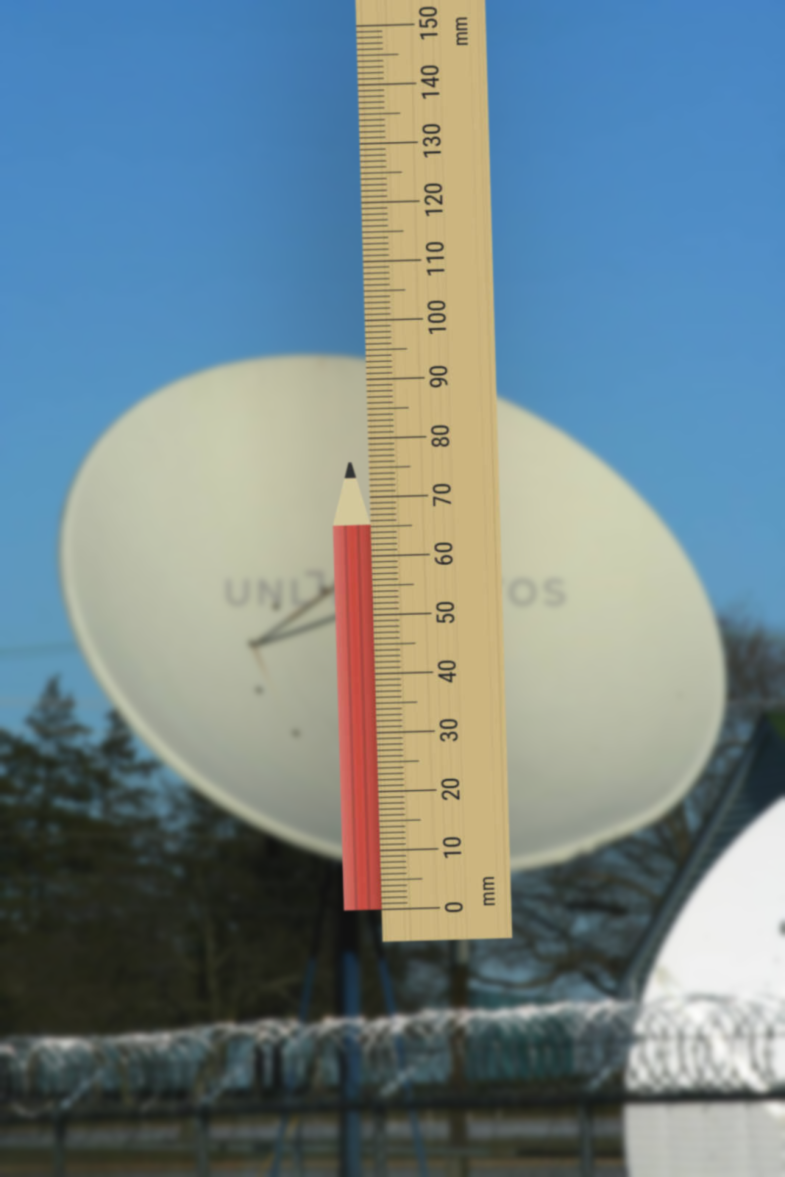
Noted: {"value": 76, "unit": "mm"}
